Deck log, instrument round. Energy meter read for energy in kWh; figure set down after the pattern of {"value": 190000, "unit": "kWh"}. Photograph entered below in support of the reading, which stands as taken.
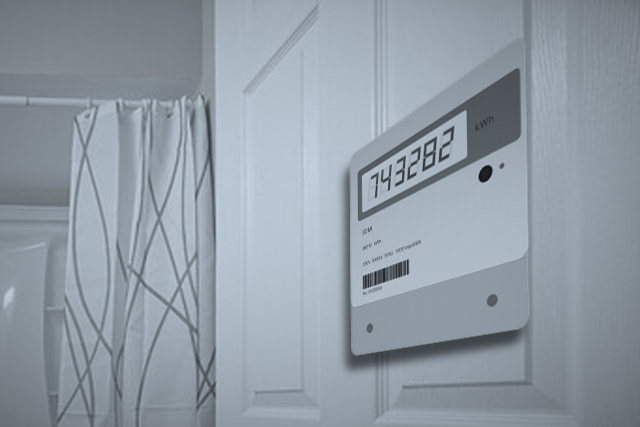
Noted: {"value": 743282, "unit": "kWh"}
